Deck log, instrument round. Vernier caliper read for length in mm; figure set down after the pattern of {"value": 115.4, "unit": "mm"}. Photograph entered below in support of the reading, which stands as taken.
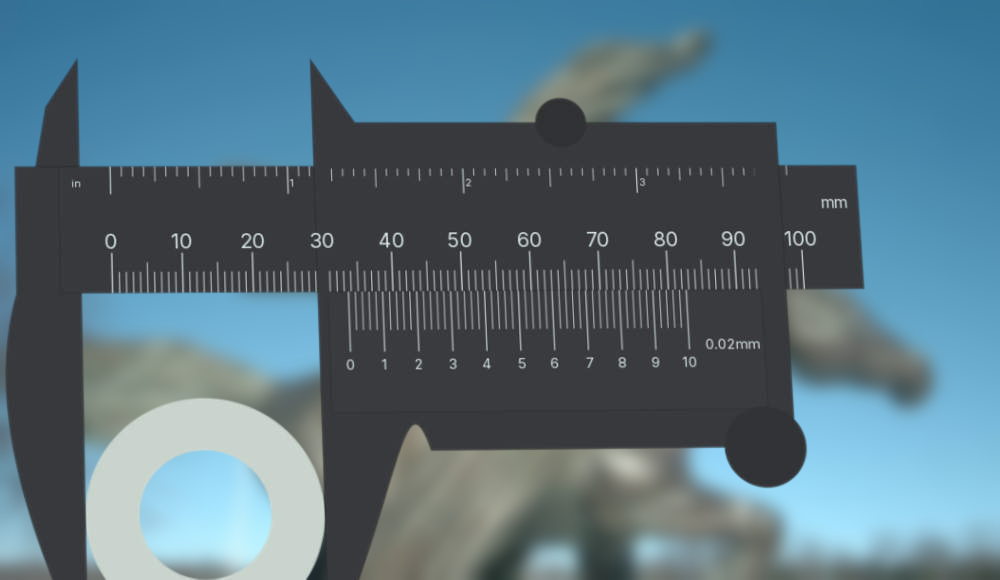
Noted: {"value": 33.6, "unit": "mm"}
